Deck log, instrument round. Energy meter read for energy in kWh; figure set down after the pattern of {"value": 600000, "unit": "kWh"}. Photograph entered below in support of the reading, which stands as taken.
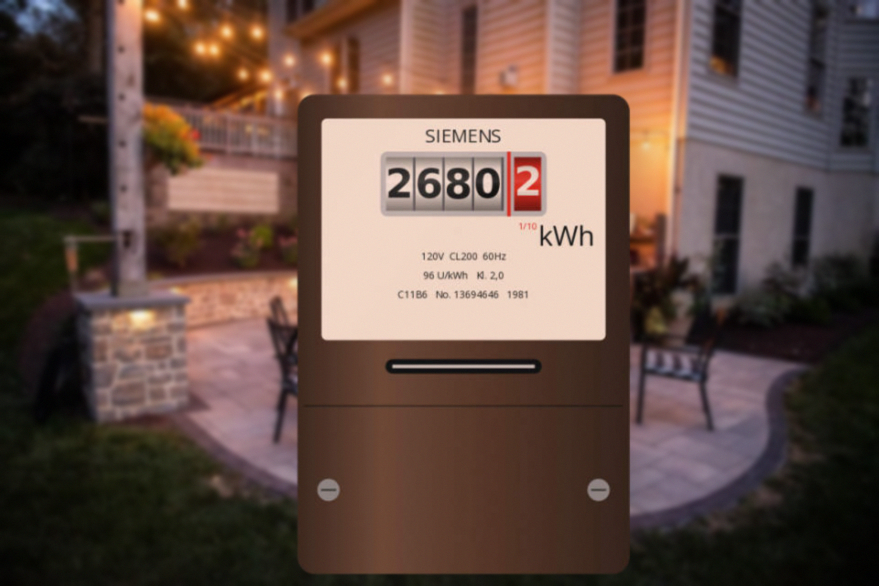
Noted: {"value": 2680.2, "unit": "kWh"}
